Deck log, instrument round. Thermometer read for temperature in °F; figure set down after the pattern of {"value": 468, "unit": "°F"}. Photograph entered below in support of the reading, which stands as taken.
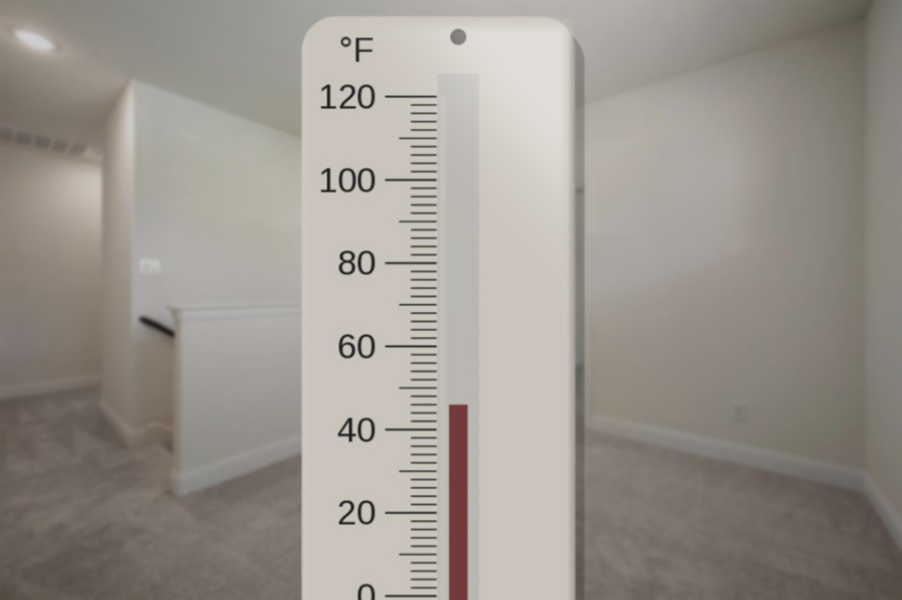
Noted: {"value": 46, "unit": "°F"}
